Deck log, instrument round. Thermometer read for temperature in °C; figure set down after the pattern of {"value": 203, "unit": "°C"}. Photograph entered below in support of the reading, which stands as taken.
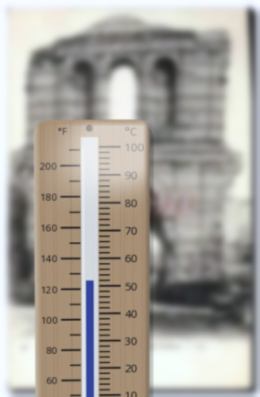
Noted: {"value": 52, "unit": "°C"}
